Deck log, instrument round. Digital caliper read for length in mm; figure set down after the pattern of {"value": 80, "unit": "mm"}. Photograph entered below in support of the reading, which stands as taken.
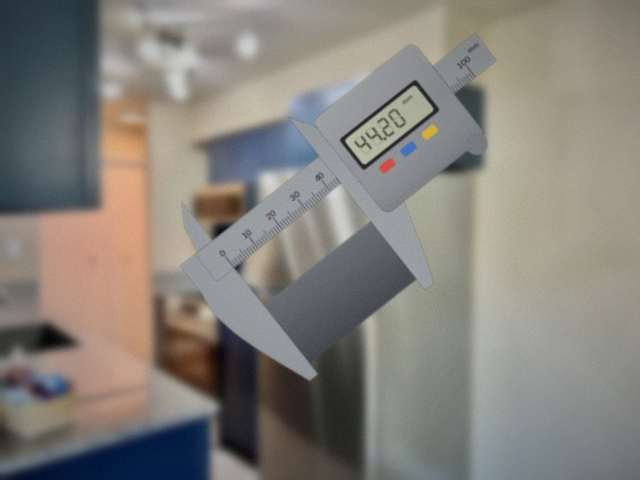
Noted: {"value": 44.20, "unit": "mm"}
